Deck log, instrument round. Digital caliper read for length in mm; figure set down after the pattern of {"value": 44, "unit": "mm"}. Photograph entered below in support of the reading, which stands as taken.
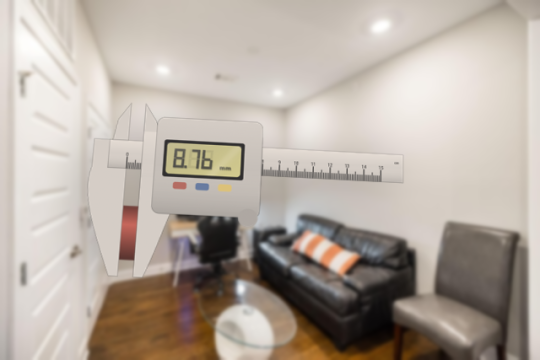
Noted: {"value": 8.76, "unit": "mm"}
